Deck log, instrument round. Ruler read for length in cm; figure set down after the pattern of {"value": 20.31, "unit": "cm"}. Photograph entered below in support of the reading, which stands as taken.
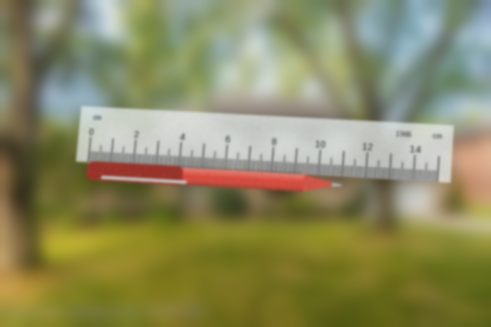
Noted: {"value": 11, "unit": "cm"}
